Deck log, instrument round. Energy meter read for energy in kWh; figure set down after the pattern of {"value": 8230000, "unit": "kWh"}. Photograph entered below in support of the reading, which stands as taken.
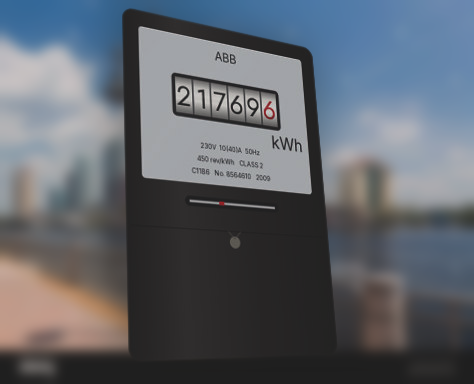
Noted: {"value": 21769.6, "unit": "kWh"}
